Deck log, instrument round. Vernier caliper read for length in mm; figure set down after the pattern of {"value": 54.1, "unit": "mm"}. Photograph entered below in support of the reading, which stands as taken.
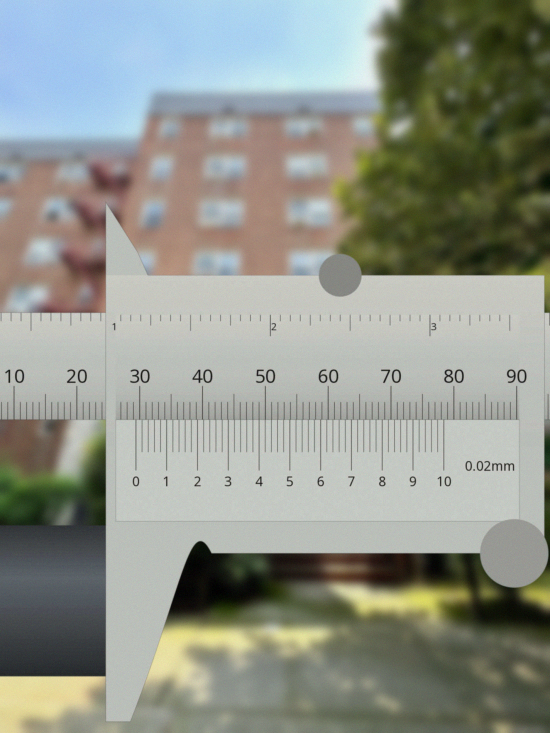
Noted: {"value": 29.4, "unit": "mm"}
